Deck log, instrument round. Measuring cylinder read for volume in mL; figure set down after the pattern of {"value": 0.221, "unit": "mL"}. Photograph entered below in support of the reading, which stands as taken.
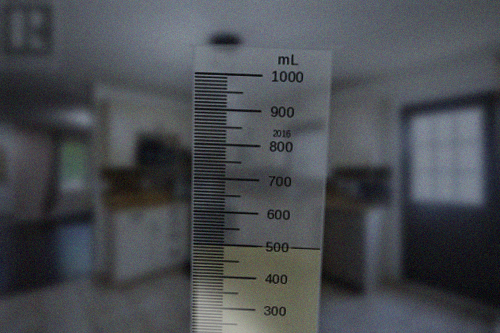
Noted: {"value": 500, "unit": "mL"}
